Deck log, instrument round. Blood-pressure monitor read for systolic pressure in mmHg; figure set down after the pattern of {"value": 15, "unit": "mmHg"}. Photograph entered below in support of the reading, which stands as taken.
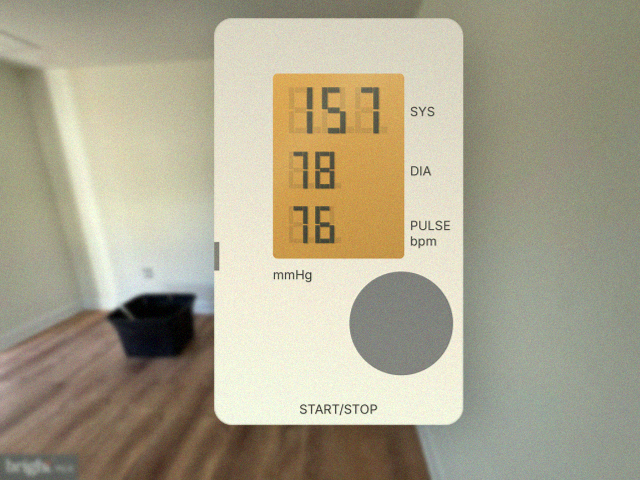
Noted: {"value": 157, "unit": "mmHg"}
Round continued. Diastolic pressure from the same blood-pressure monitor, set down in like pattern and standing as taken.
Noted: {"value": 78, "unit": "mmHg"}
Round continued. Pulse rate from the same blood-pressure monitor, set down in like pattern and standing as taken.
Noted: {"value": 76, "unit": "bpm"}
